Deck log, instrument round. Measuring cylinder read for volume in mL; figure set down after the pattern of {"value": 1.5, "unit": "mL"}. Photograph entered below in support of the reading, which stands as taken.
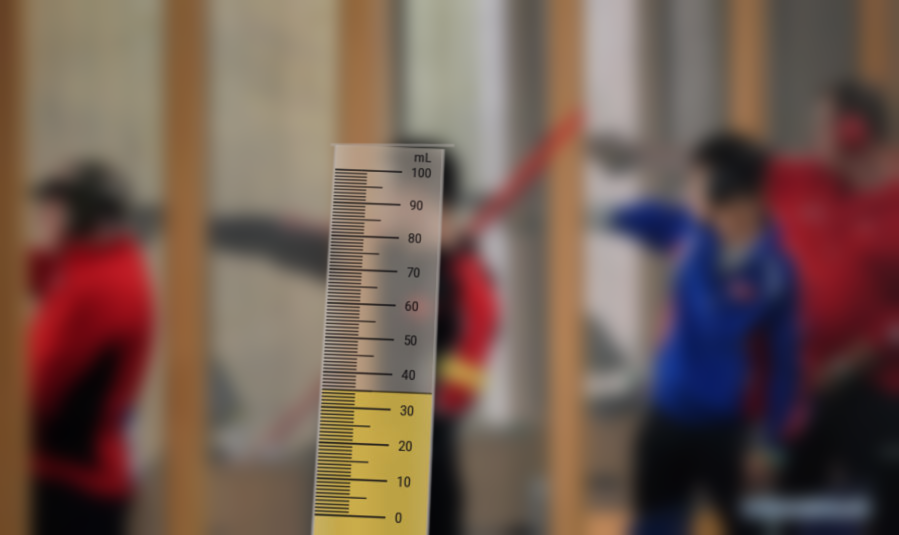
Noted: {"value": 35, "unit": "mL"}
